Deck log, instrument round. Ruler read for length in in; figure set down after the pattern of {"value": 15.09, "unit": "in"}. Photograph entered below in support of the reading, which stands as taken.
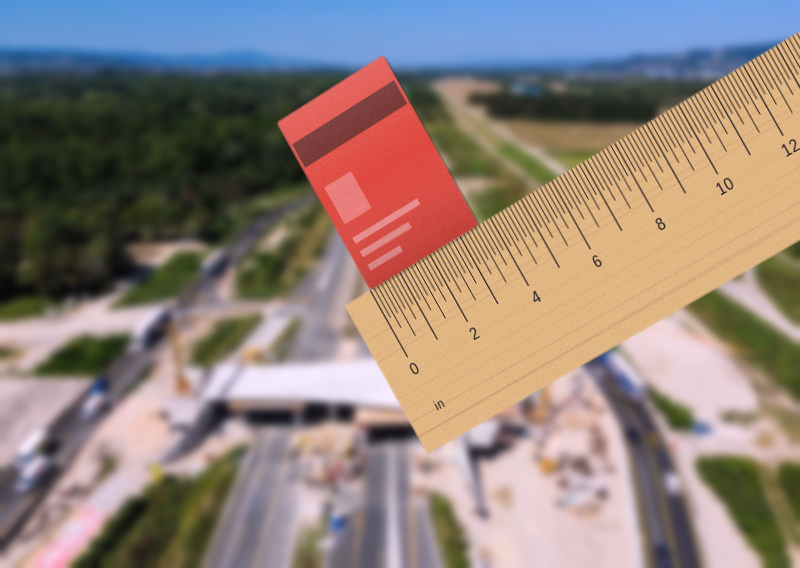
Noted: {"value": 3.625, "unit": "in"}
